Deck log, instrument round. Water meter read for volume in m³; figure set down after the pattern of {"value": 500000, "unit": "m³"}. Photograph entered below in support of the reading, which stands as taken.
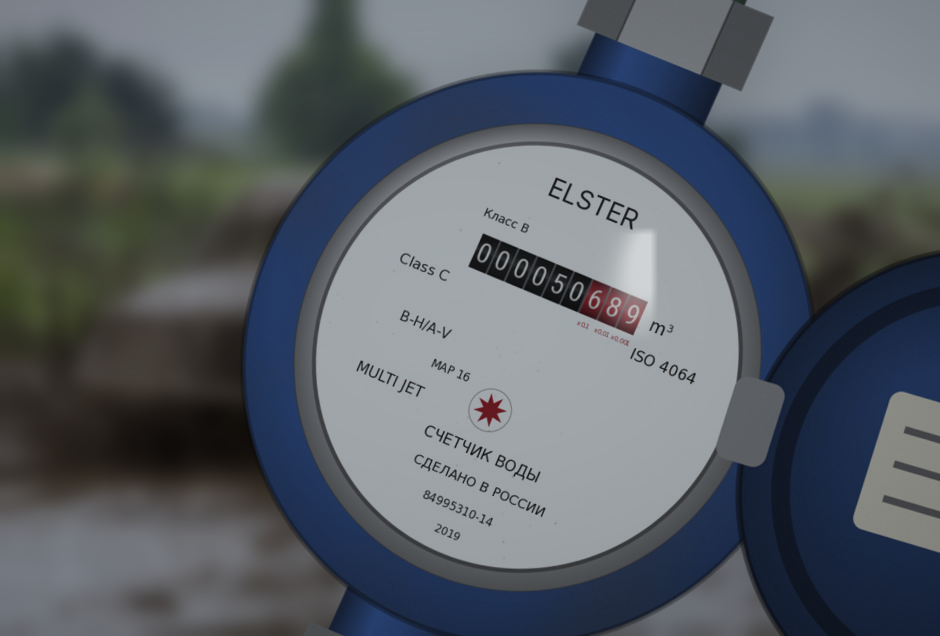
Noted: {"value": 50.689, "unit": "m³"}
